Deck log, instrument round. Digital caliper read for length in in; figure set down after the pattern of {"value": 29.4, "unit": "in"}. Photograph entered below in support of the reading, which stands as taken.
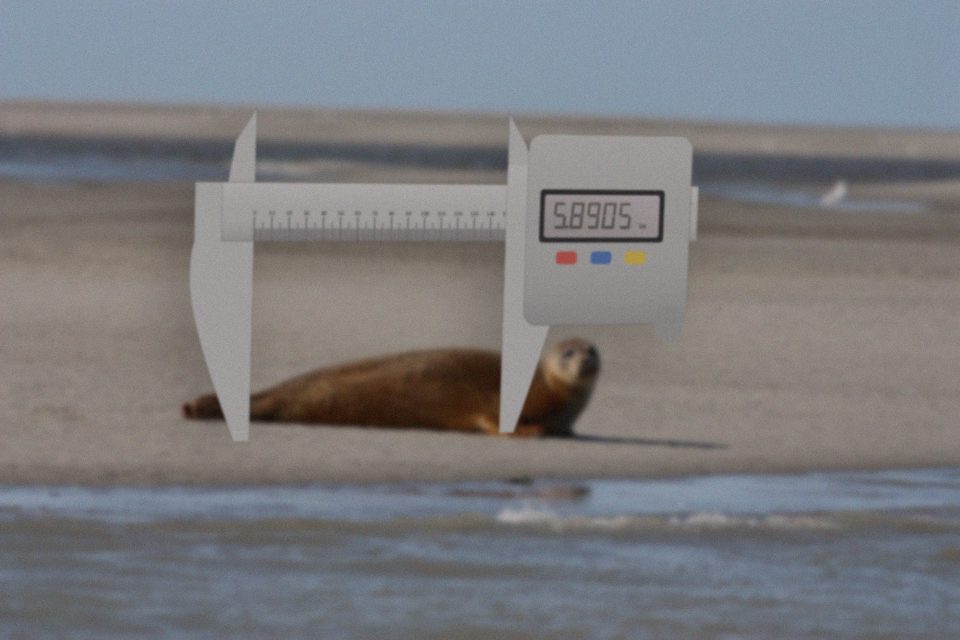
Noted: {"value": 5.8905, "unit": "in"}
